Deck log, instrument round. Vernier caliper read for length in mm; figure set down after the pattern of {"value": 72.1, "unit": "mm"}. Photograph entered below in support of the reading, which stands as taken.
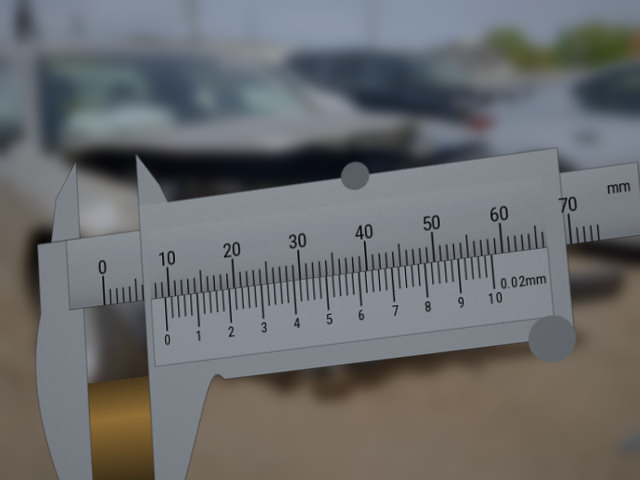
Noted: {"value": 9.4, "unit": "mm"}
